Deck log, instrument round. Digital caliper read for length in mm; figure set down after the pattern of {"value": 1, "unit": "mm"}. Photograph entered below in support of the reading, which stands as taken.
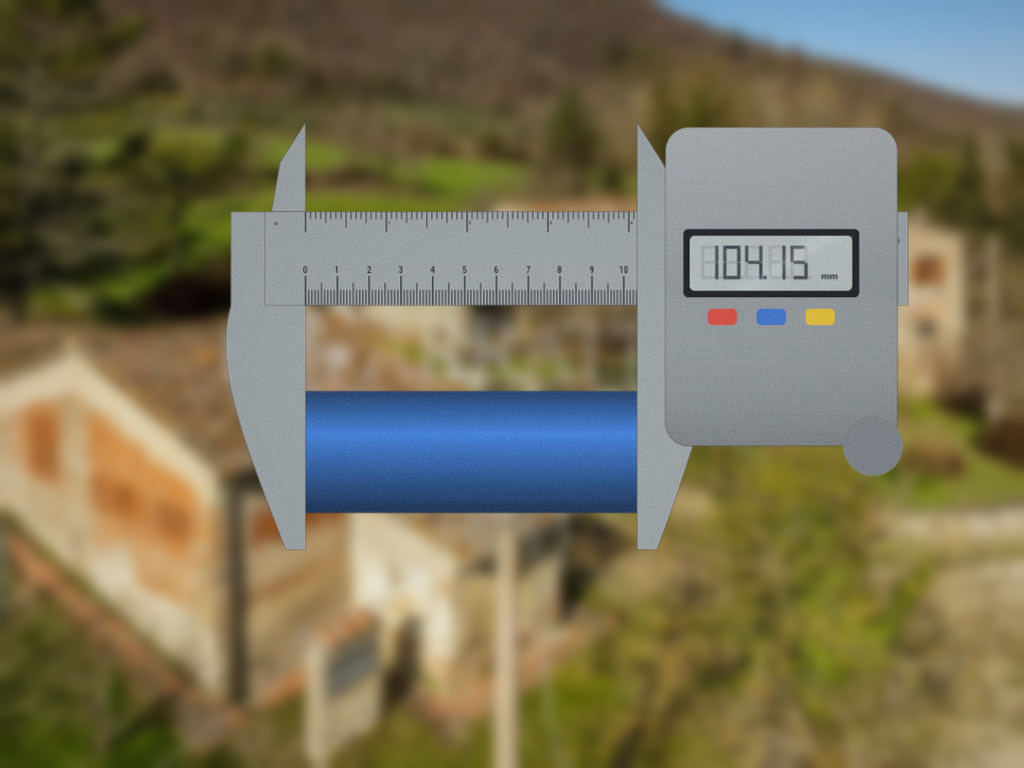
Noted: {"value": 104.15, "unit": "mm"}
